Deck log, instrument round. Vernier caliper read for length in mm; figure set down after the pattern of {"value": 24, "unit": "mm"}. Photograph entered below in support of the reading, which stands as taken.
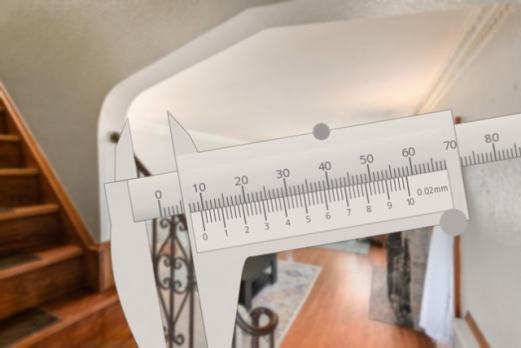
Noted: {"value": 9.5, "unit": "mm"}
